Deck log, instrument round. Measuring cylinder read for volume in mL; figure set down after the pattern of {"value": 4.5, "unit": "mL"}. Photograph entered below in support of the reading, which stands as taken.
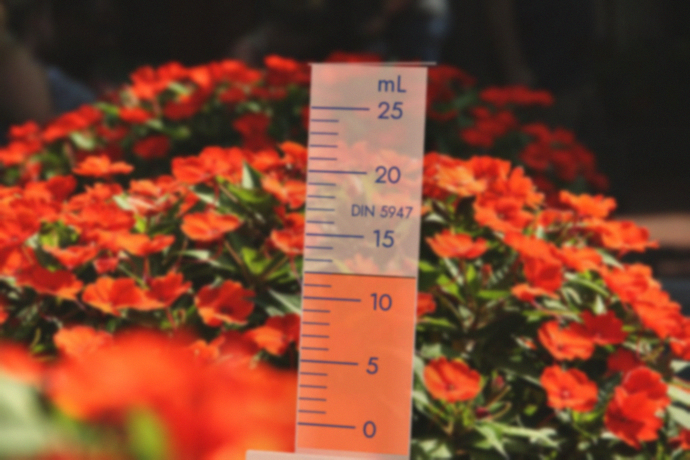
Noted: {"value": 12, "unit": "mL"}
